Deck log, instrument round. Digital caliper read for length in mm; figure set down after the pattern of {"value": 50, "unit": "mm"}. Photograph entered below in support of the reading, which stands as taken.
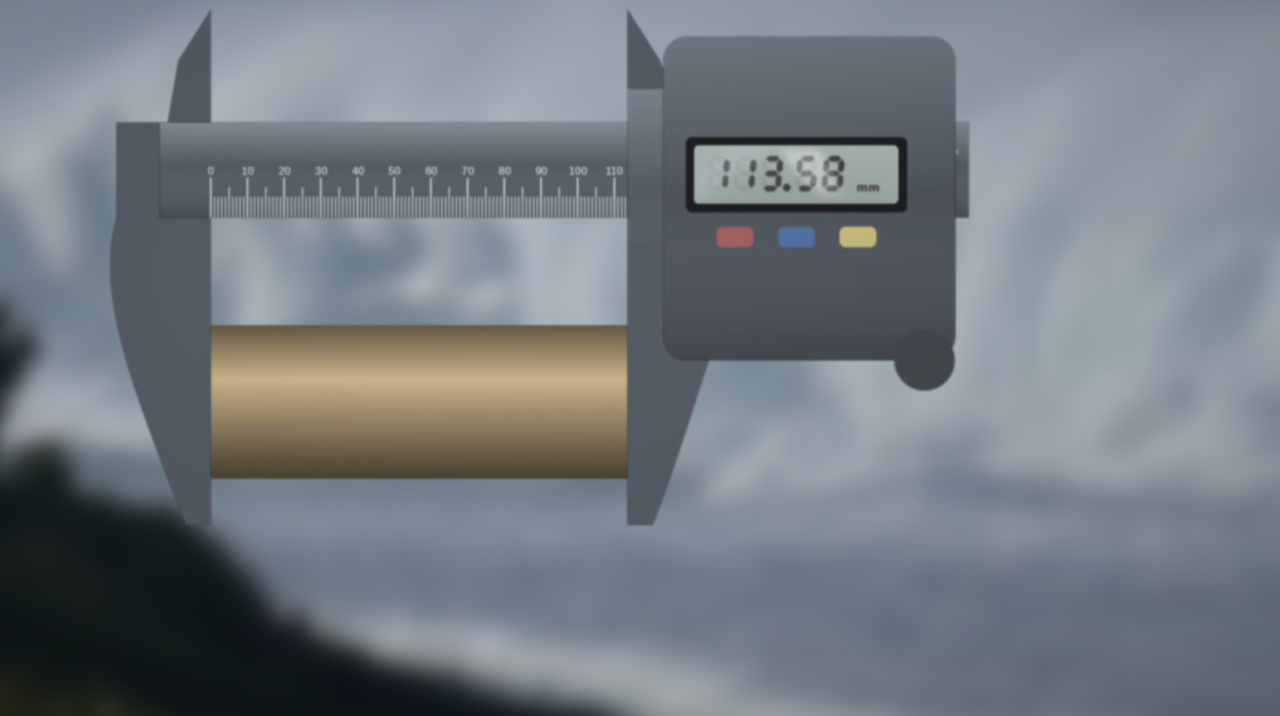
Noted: {"value": 113.58, "unit": "mm"}
